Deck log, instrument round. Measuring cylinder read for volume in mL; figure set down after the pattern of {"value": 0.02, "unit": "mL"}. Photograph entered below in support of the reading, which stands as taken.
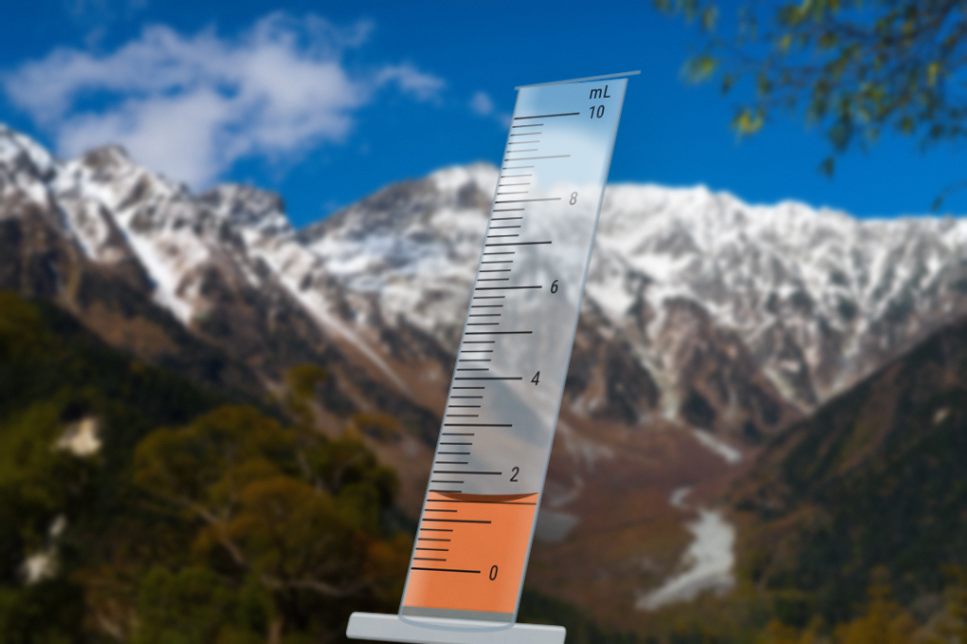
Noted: {"value": 1.4, "unit": "mL"}
